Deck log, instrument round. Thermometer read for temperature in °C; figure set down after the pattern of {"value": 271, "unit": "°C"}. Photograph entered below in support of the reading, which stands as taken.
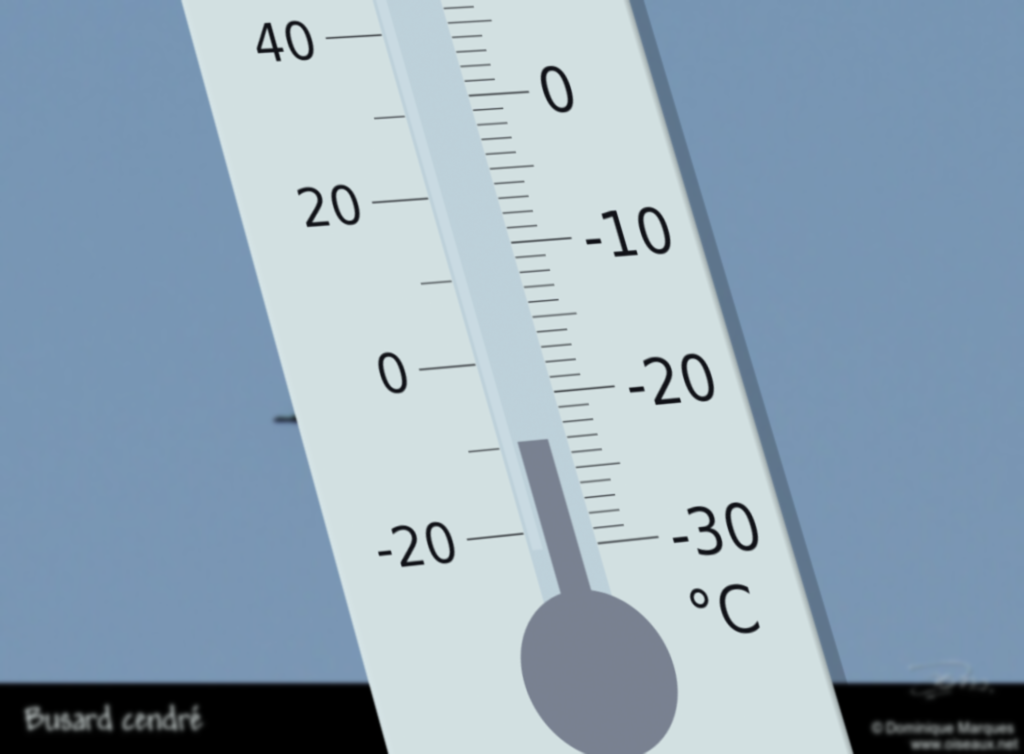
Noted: {"value": -23, "unit": "°C"}
